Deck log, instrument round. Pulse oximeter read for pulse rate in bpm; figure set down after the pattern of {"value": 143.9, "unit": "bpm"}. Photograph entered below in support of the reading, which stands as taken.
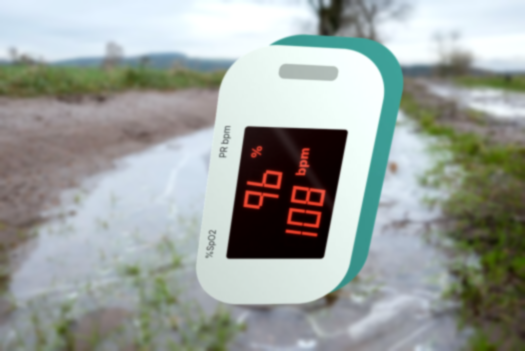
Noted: {"value": 108, "unit": "bpm"}
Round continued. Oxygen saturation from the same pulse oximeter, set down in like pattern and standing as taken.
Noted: {"value": 96, "unit": "%"}
